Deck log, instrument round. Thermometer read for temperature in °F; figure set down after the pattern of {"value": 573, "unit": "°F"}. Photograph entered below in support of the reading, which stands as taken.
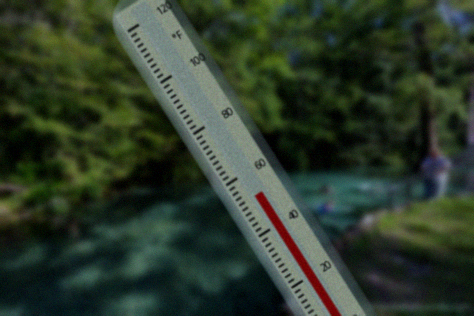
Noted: {"value": 52, "unit": "°F"}
